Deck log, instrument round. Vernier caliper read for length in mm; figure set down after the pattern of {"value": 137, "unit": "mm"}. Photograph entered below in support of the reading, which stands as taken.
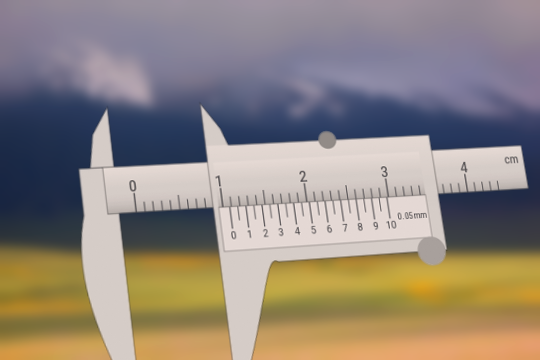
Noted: {"value": 10.8, "unit": "mm"}
